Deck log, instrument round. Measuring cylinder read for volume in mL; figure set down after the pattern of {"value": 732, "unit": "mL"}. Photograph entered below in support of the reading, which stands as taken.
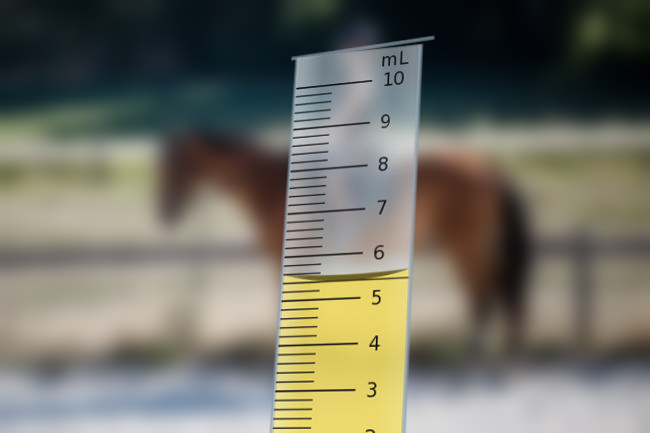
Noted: {"value": 5.4, "unit": "mL"}
